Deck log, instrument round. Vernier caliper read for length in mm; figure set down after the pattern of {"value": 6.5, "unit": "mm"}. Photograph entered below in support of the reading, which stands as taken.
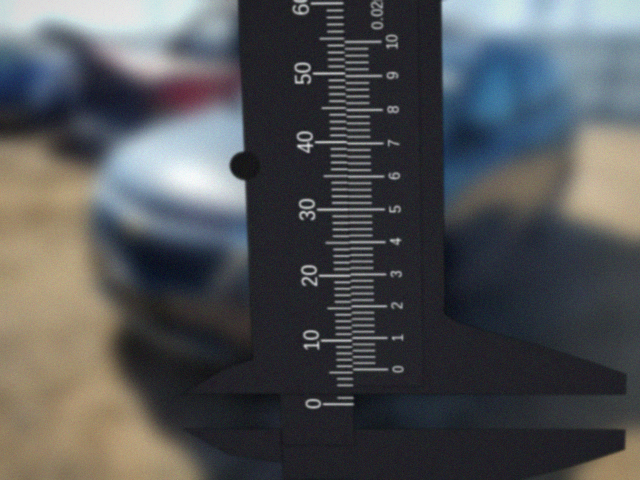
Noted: {"value": 5.5, "unit": "mm"}
